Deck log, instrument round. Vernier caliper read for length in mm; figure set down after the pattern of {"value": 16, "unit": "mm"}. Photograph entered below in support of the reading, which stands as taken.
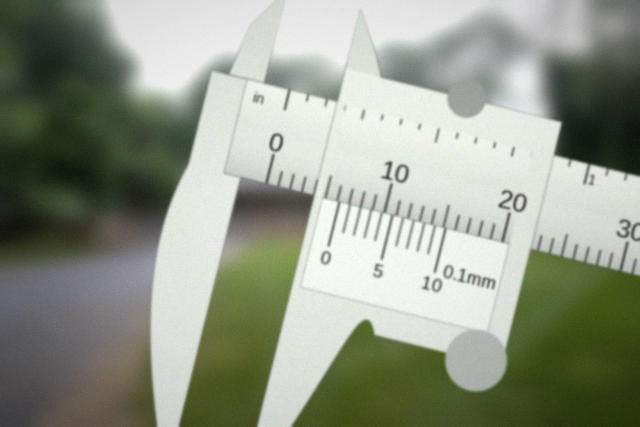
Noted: {"value": 6.2, "unit": "mm"}
